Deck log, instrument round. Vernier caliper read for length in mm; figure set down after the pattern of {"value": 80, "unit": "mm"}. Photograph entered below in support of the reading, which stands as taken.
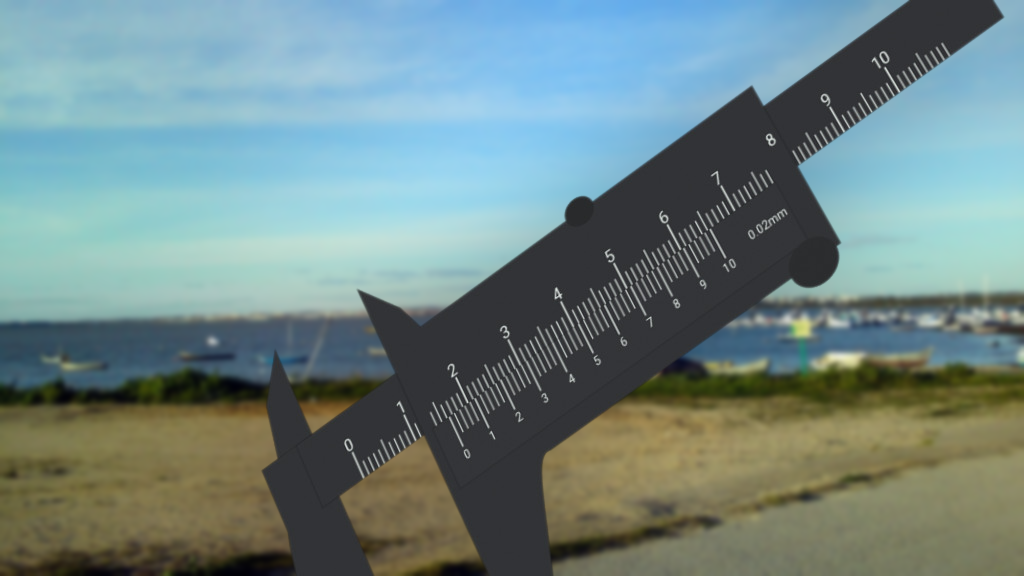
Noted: {"value": 16.4, "unit": "mm"}
